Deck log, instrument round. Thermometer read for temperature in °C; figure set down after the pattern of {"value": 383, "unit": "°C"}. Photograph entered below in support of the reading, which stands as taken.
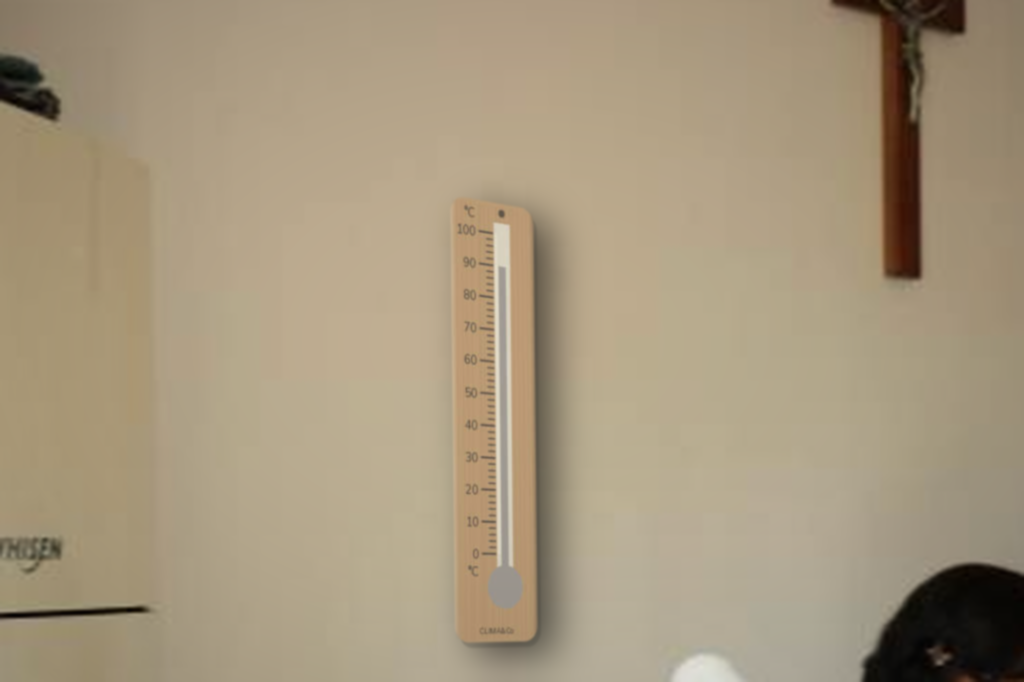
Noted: {"value": 90, "unit": "°C"}
